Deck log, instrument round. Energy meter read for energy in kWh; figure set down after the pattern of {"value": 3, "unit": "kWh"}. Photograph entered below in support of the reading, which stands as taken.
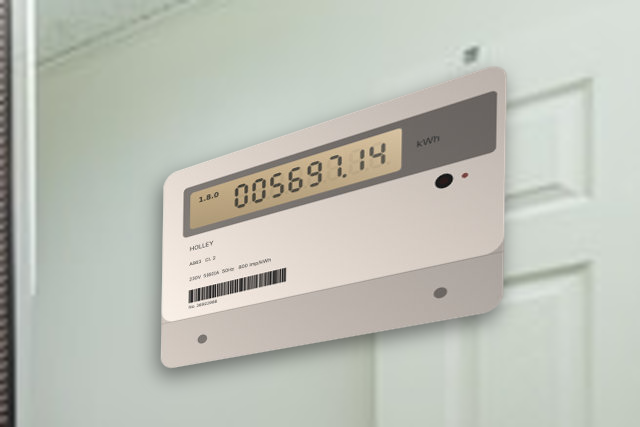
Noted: {"value": 5697.14, "unit": "kWh"}
